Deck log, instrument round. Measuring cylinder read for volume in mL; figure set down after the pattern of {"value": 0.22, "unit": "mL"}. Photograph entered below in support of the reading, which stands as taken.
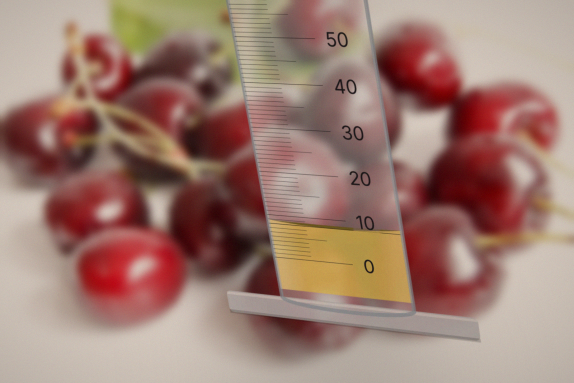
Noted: {"value": 8, "unit": "mL"}
